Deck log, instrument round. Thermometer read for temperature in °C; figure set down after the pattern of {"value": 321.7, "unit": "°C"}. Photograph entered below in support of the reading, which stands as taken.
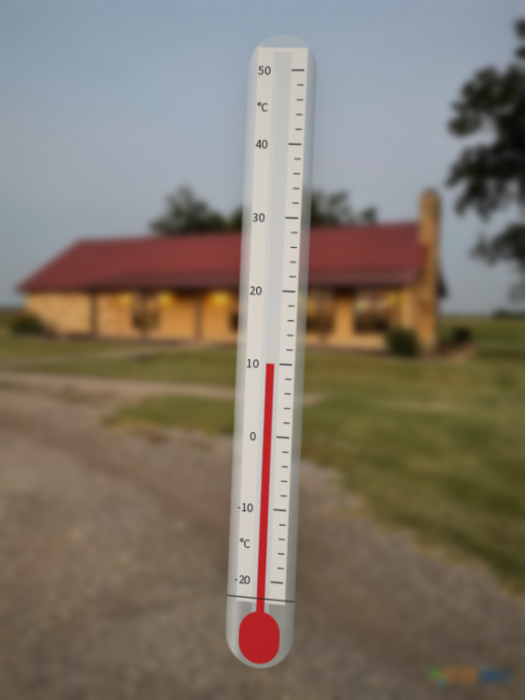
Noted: {"value": 10, "unit": "°C"}
